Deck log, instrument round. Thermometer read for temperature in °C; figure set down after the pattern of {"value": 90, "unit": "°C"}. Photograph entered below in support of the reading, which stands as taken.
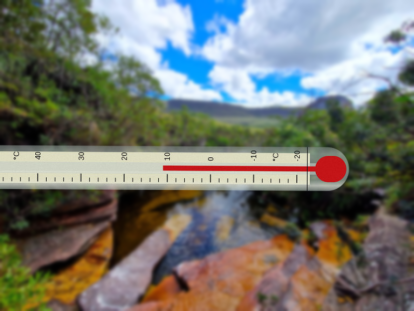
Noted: {"value": 11, "unit": "°C"}
